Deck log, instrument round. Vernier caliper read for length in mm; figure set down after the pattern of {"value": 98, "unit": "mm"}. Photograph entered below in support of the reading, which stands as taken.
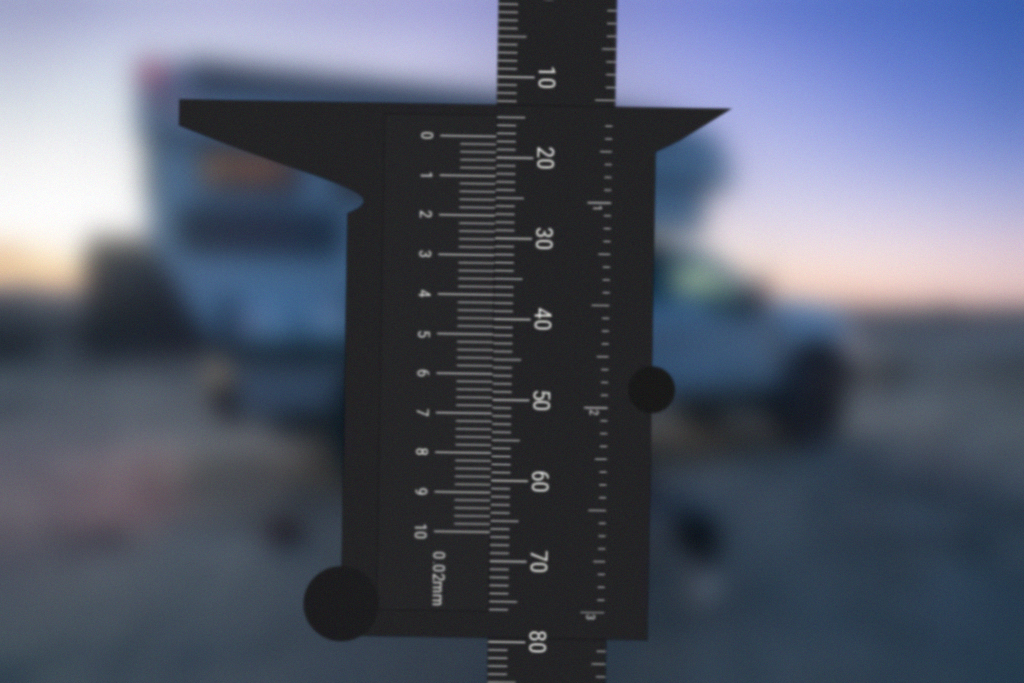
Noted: {"value": 17.4, "unit": "mm"}
